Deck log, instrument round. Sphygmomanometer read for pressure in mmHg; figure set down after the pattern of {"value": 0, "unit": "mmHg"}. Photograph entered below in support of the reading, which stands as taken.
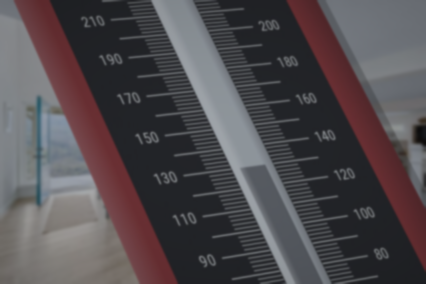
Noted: {"value": 130, "unit": "mmHg"}
